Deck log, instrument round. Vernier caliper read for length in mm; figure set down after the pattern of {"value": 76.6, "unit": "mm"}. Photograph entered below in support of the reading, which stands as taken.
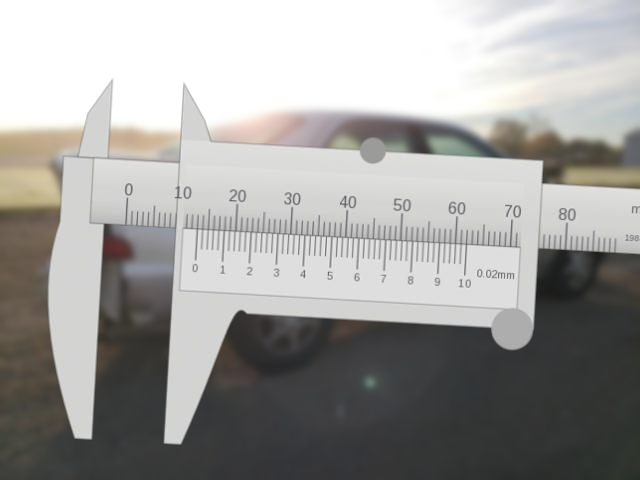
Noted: {"value": 13.0, "unit": "mm"}
